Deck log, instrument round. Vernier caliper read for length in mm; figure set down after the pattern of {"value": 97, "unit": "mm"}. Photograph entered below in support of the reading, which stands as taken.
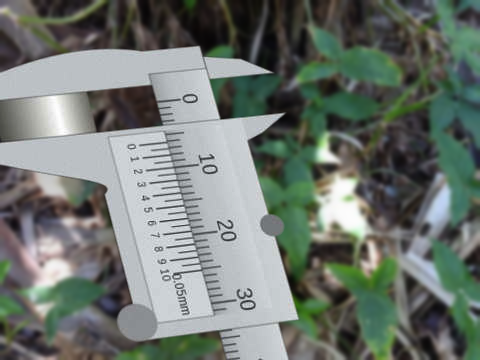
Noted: {"value": 6.2, "unit": "mm"}
